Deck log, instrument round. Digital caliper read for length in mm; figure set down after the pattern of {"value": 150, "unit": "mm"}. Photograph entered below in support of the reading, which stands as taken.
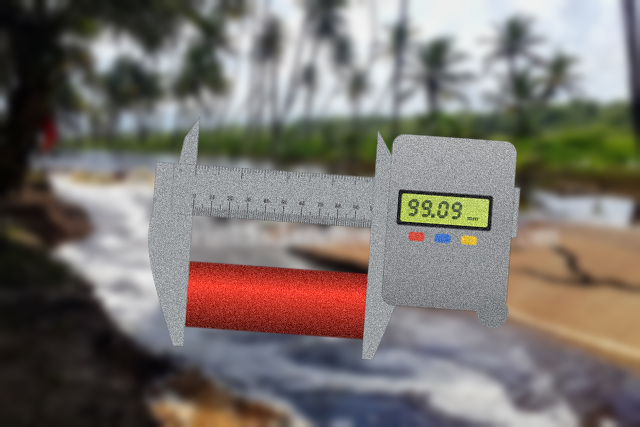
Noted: {"value": 99.09, "unit": "mm"}
